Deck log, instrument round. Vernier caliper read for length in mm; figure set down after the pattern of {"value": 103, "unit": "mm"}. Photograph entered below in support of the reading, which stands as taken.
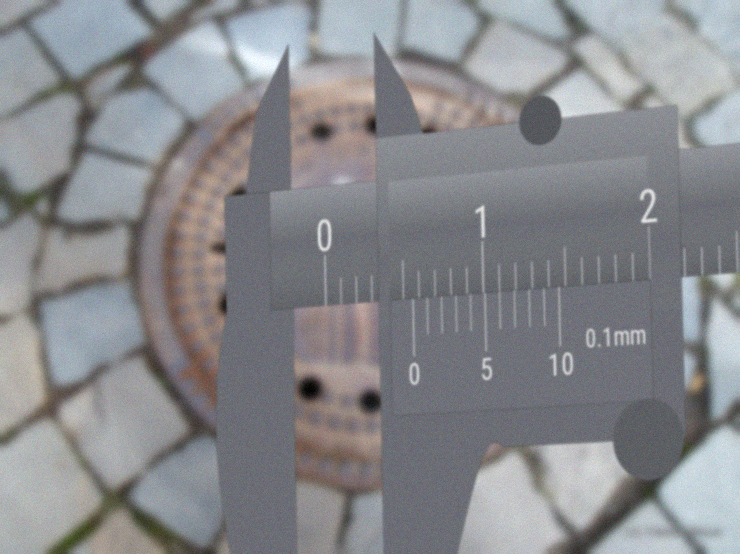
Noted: {"value": 5.6, "unit": "mm"}
